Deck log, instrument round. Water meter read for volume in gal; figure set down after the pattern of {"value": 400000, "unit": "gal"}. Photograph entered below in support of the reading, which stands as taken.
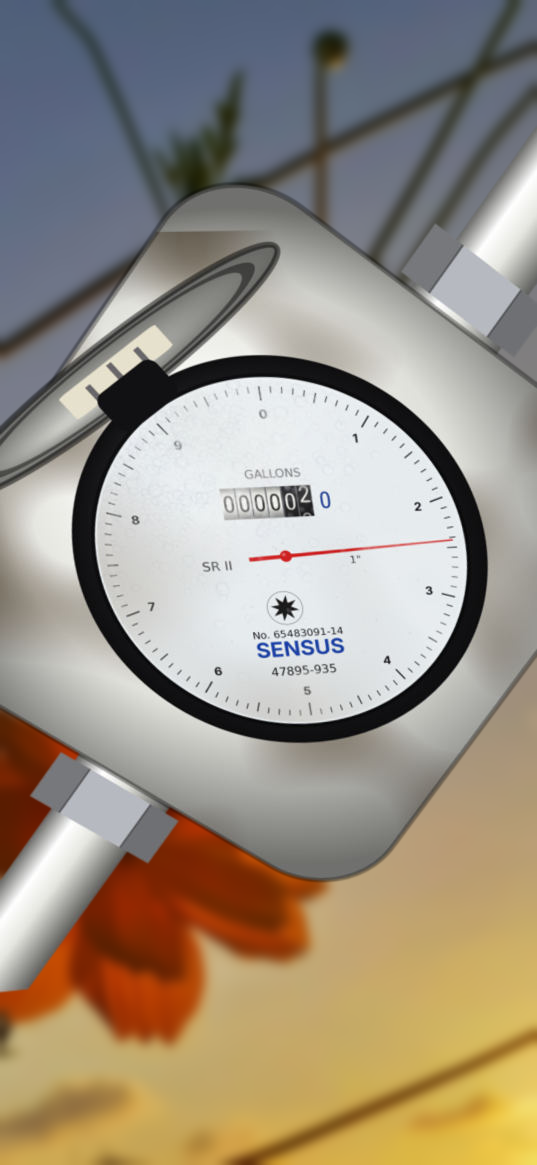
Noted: {"value": 22.4, "unit": "gal"}
